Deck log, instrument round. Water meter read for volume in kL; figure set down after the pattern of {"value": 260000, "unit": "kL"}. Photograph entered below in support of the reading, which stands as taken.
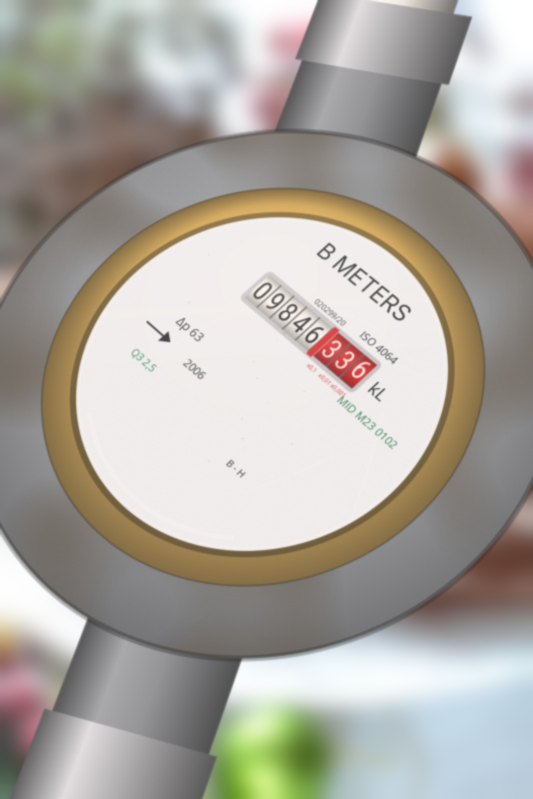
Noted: {"value": 9846.336, "unit": "kL"}
